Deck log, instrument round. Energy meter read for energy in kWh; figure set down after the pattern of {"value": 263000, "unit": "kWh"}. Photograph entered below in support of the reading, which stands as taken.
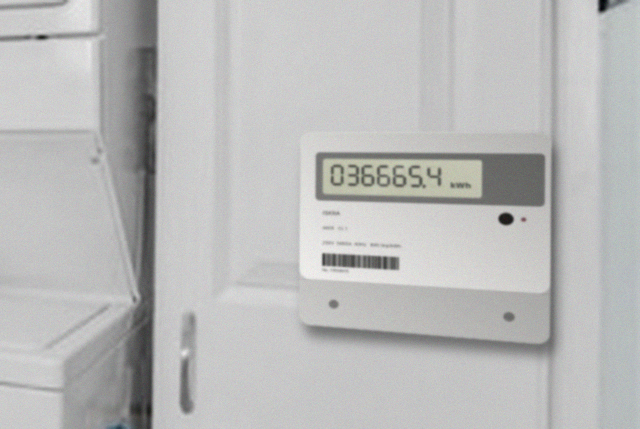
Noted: {"value": 36665.4, "unit": "kWh"}
